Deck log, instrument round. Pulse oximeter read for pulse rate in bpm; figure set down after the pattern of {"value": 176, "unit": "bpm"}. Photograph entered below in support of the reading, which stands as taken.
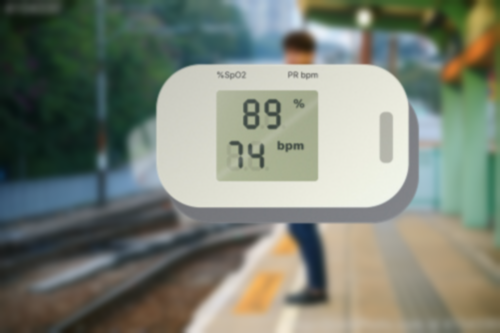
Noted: {"value": 74, "unit": "bpm"}
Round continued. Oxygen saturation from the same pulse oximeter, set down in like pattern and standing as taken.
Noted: {"value": 89, "unit": "%"}
